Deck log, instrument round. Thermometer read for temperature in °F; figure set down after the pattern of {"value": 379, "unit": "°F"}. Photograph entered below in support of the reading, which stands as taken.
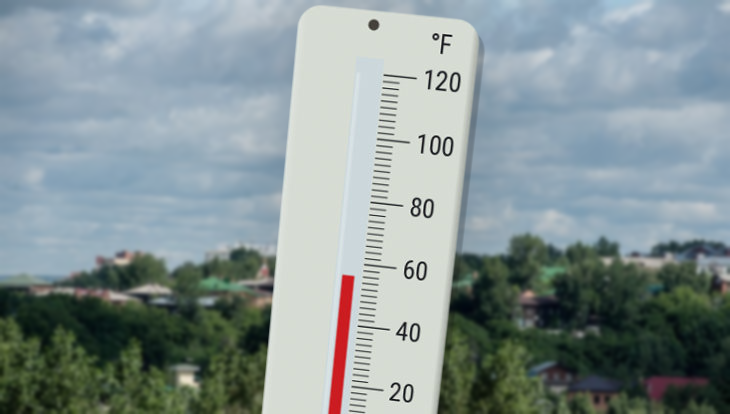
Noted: {"value": 56, "unit": "°F"}
